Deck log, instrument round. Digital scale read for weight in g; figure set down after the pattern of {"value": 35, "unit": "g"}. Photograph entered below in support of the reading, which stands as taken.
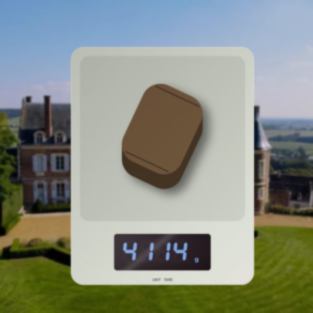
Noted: {"value": 4114, "unit": "g"}
